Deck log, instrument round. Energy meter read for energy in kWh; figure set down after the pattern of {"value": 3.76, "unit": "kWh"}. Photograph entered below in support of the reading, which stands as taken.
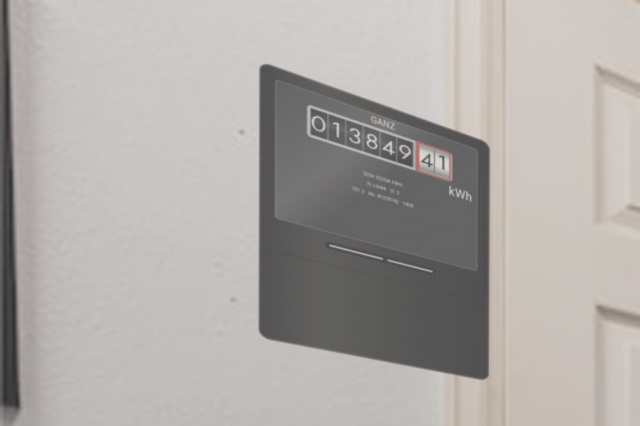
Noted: {"value": 13849.41, "unit": "kWh"}
